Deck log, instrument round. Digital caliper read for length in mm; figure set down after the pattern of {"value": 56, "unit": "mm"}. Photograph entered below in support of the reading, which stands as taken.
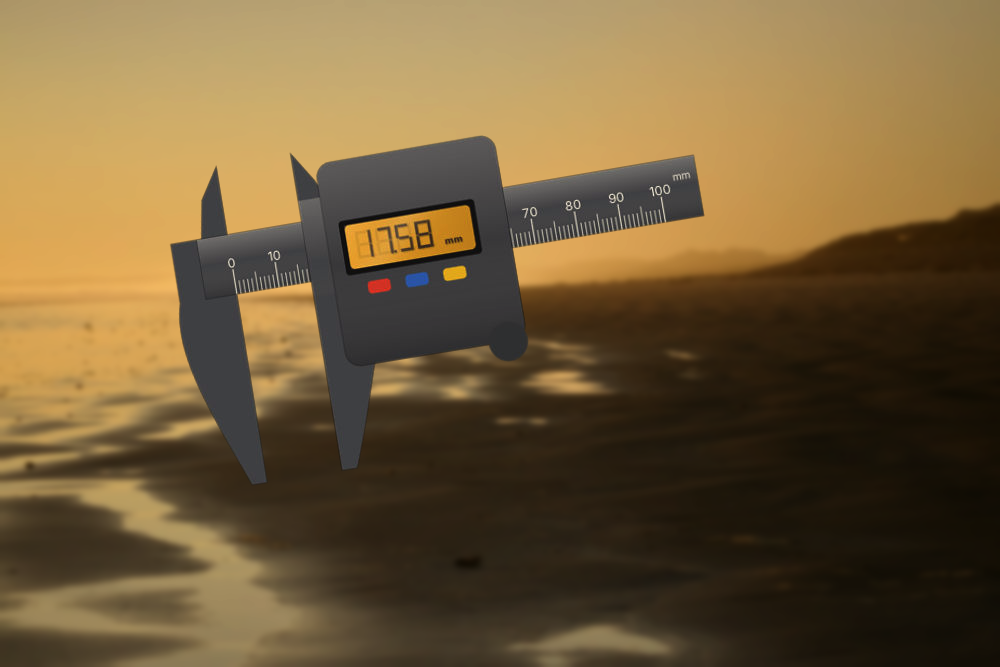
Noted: {"value": 17.58, "unit": "mm"}
